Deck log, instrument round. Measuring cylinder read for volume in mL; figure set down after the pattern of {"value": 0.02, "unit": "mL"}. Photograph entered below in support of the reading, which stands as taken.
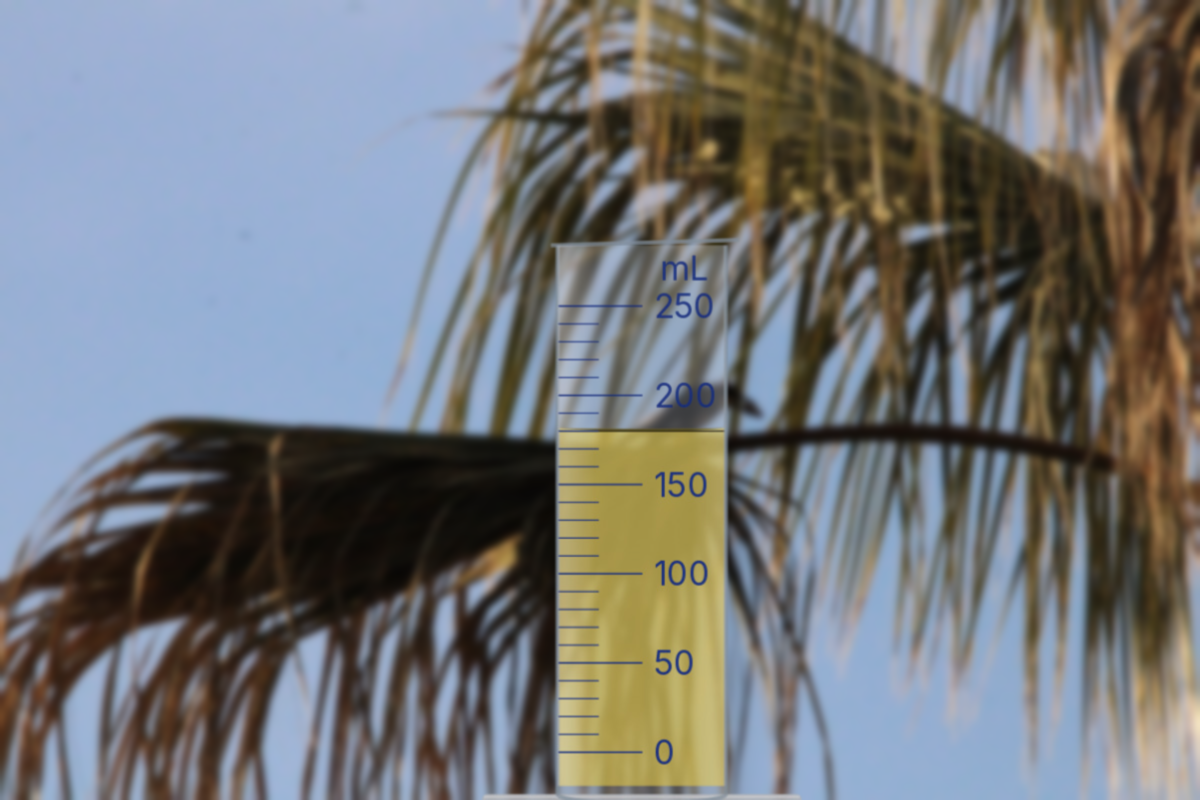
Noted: {"value": 180, "unit": "mL"}
